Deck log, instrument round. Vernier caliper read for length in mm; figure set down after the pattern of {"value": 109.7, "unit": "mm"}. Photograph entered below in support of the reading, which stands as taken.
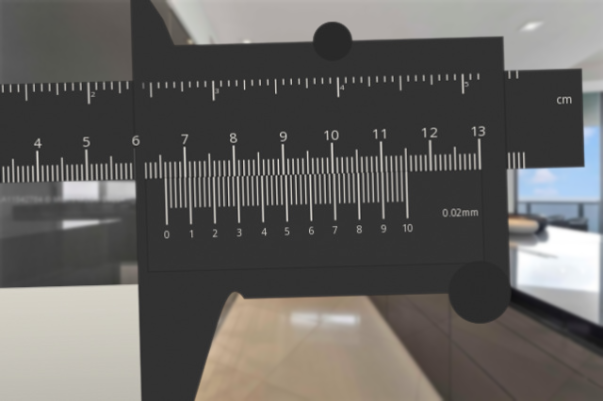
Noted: {"value": 66.0, "unit": "mm"}
